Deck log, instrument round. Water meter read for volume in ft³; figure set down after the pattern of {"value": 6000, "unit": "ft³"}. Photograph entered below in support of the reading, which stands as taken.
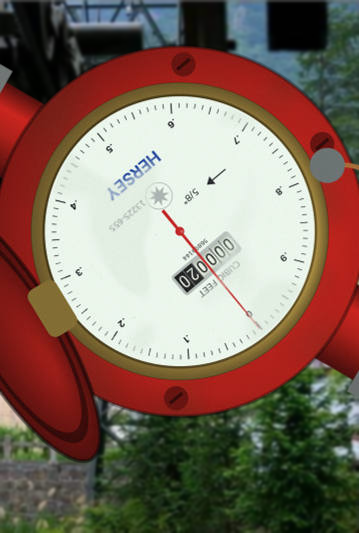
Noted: {"value": 20.00, "unit": "ft³"}
